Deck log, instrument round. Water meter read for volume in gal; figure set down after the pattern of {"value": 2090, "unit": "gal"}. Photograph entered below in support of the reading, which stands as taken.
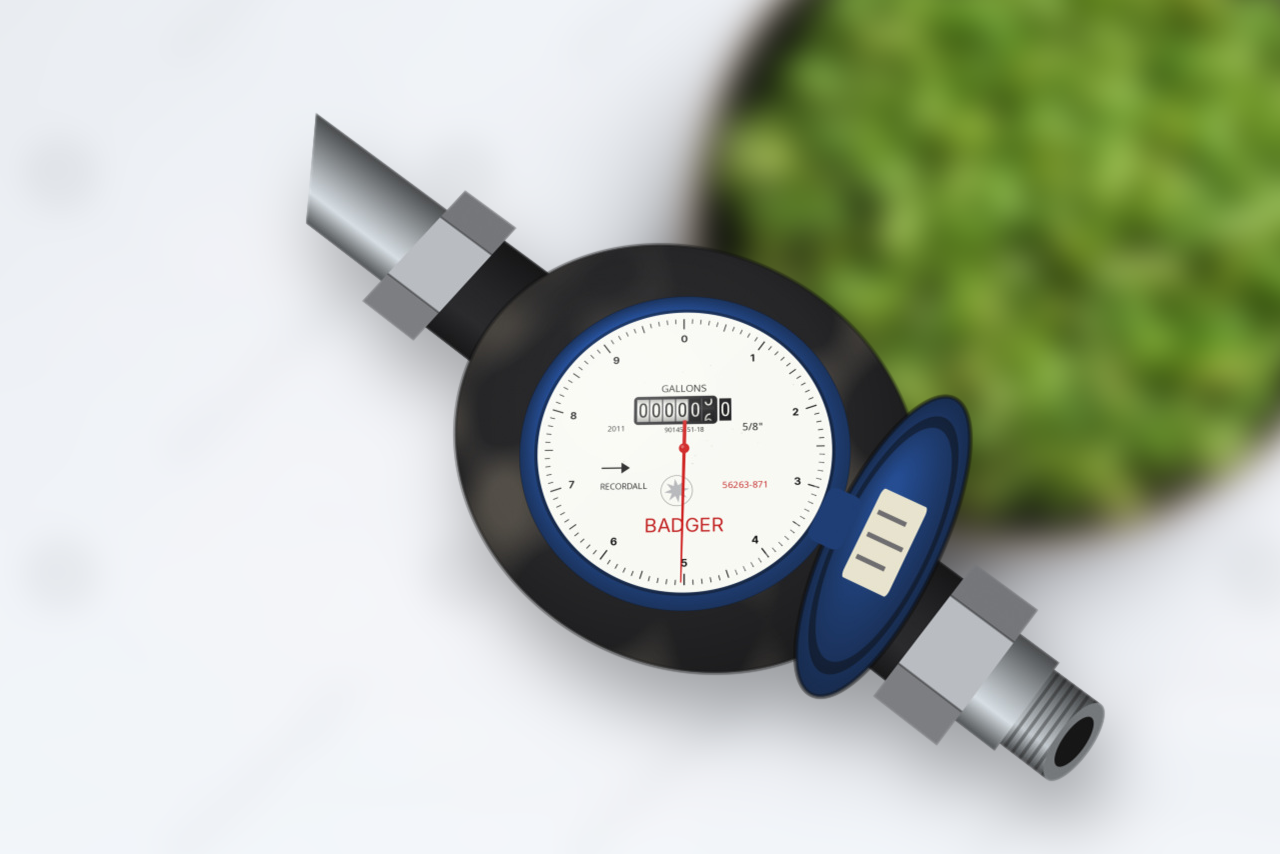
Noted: {"value": 55.0, "unit": "gal"}
